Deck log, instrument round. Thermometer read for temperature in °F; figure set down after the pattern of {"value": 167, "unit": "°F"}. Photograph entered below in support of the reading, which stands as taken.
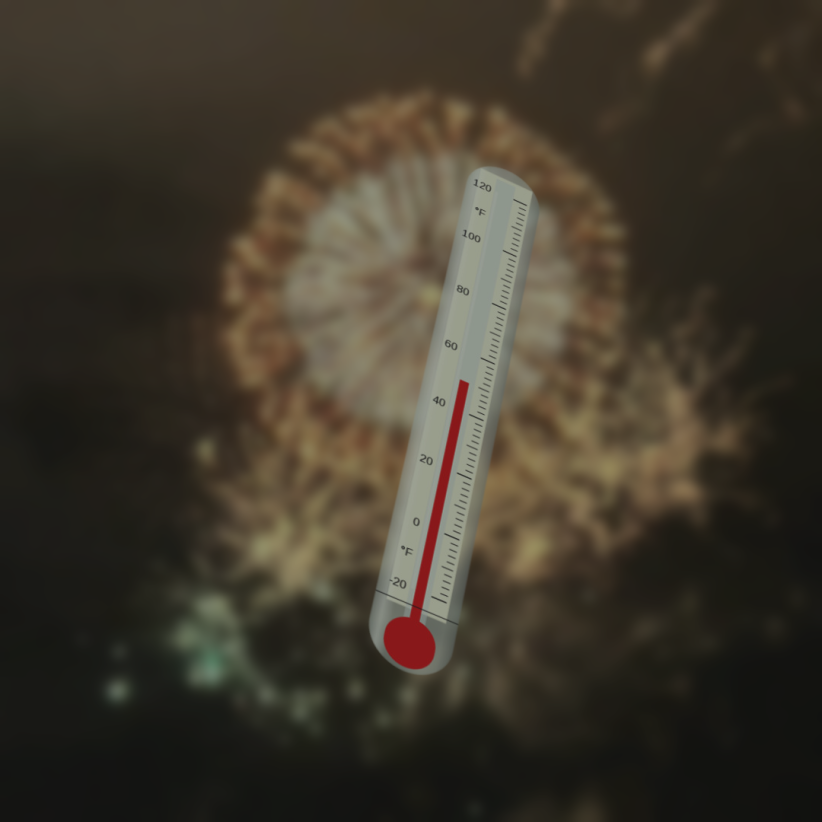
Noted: {"value": 50, "unit": "°F"}
